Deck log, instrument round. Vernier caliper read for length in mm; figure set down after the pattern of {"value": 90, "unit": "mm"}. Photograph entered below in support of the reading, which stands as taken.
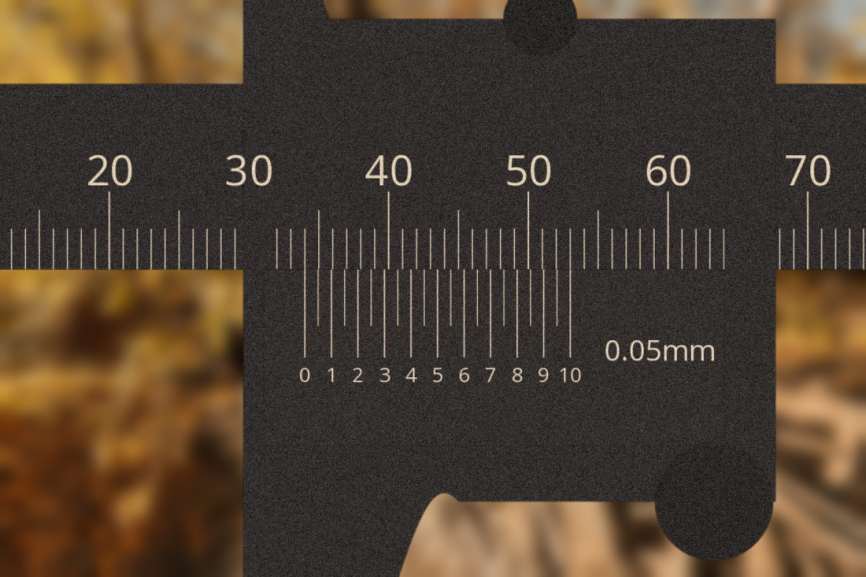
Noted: {"value": 34.0, "unit": "mm"}
